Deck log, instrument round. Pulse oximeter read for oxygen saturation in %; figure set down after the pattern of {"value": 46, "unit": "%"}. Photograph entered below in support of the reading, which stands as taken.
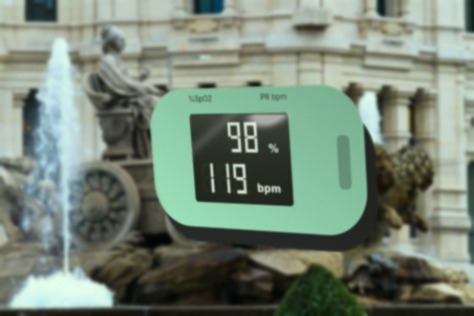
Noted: {"value": 98, "unit": "%"}
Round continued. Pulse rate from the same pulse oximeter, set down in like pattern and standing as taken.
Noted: {"value": 119, "unit": "bpm"}
